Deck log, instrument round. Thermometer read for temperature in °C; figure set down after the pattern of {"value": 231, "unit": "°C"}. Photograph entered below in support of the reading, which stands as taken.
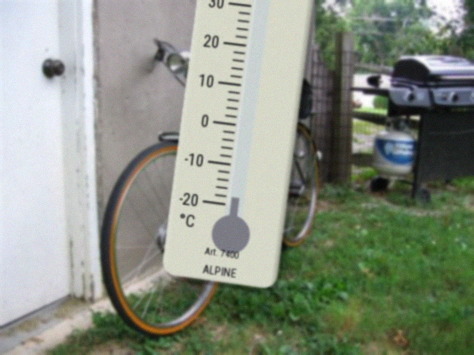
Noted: {"value": -18, "unit": "°C"}
